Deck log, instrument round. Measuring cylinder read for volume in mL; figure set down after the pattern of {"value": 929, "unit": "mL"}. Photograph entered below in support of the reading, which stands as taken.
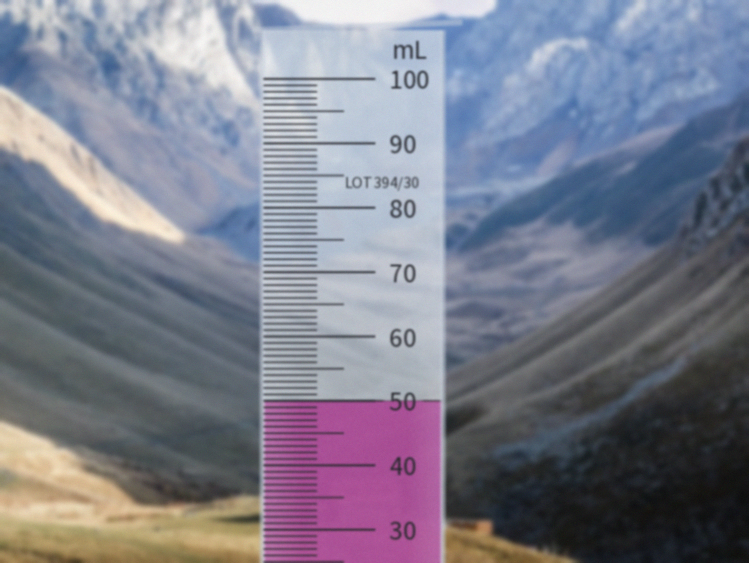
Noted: {"value": 50, "unit": "mL"}
